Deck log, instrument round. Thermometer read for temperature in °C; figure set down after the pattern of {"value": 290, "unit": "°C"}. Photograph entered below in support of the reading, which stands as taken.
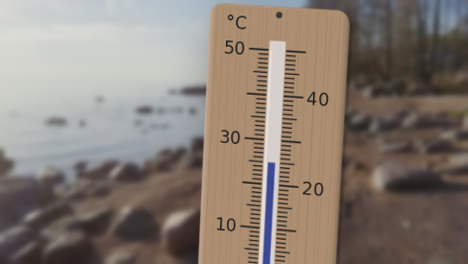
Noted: {"value": 25, "unit": "°C"}
